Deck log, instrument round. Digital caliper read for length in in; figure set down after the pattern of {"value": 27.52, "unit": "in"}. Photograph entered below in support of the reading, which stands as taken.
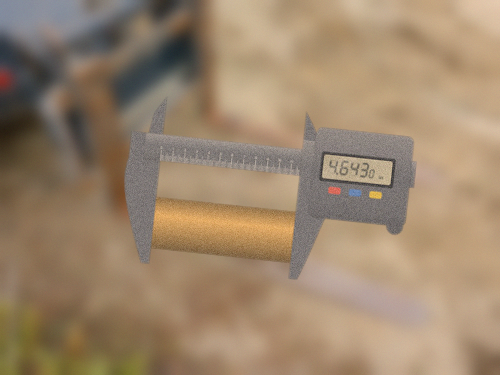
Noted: {"value": 4.6430, "unit": "in"}
